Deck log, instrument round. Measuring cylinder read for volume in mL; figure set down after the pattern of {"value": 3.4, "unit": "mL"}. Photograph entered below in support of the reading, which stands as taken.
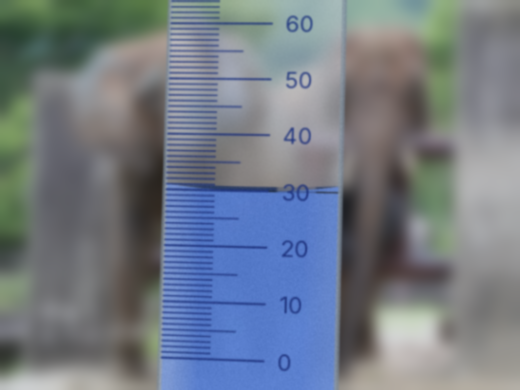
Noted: {"value": 30, "unit": "mL"}
